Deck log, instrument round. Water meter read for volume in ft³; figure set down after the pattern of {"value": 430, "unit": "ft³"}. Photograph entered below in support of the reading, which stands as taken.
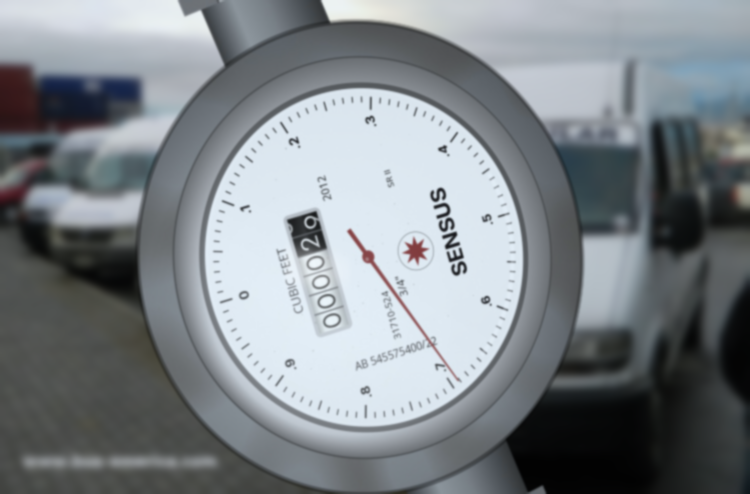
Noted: {"value": 28.69, "unit": "ft³"}
